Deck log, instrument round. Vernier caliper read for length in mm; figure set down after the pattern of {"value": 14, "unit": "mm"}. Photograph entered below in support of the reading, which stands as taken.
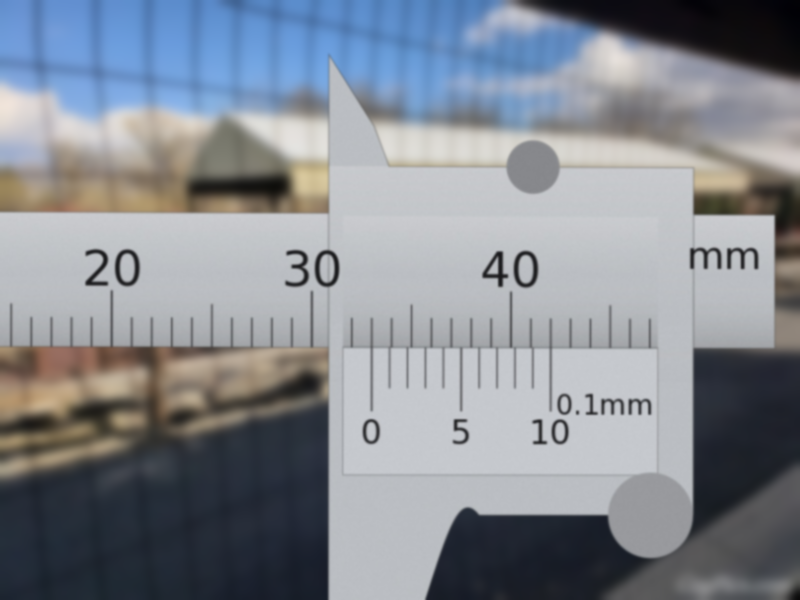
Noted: {"value": 33.0, "unit": "mm"}
